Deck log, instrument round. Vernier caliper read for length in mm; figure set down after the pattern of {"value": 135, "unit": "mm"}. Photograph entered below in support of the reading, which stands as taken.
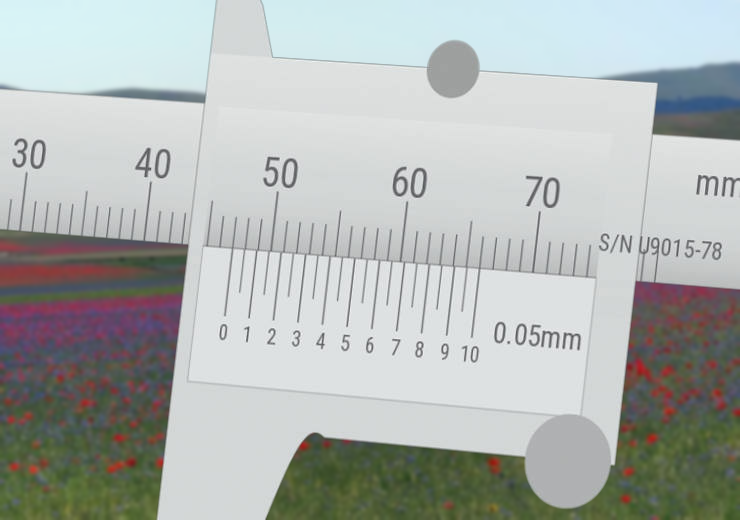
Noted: {"value": 47.0, "unit": "mm"}
